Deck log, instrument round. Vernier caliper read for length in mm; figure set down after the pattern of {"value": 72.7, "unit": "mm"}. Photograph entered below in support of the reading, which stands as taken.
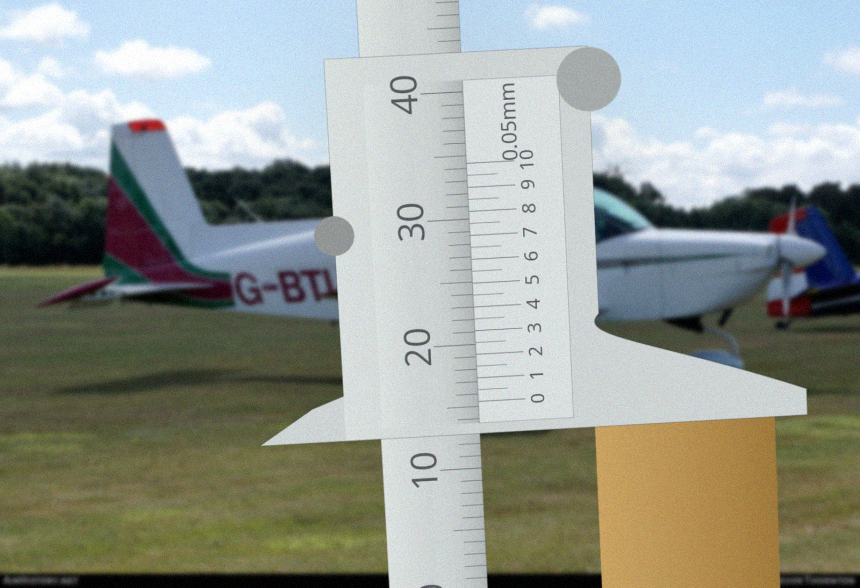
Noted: {"value": 15.4, "unit": "mm"}
